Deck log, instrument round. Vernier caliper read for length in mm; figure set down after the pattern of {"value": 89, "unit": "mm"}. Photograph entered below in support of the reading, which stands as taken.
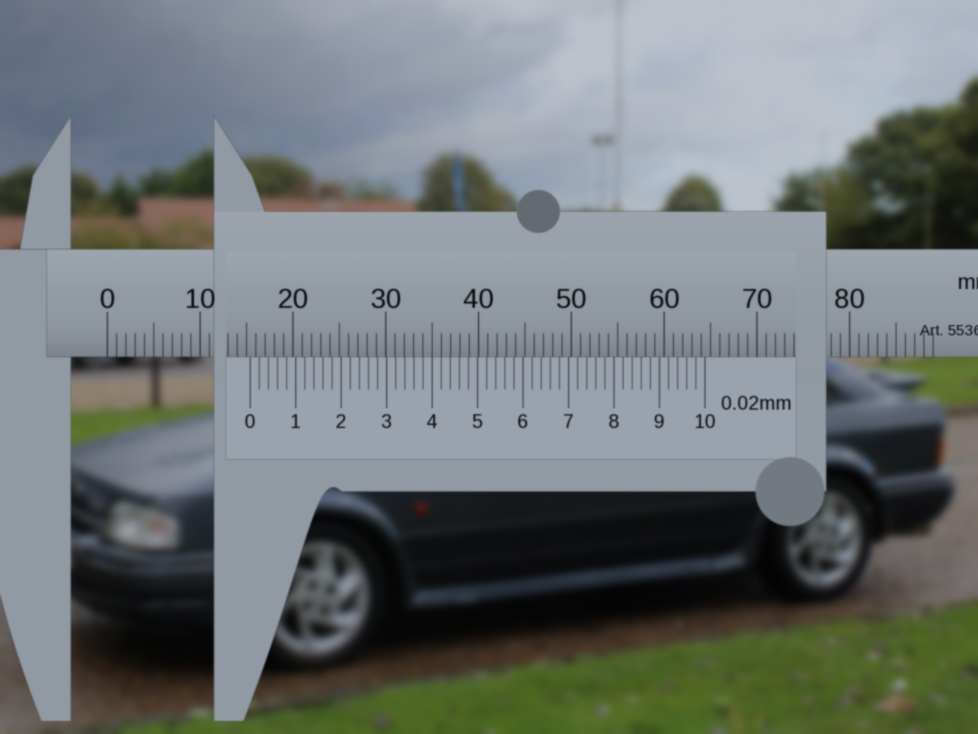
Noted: {"value": 15.4, "unit": "mm"}
